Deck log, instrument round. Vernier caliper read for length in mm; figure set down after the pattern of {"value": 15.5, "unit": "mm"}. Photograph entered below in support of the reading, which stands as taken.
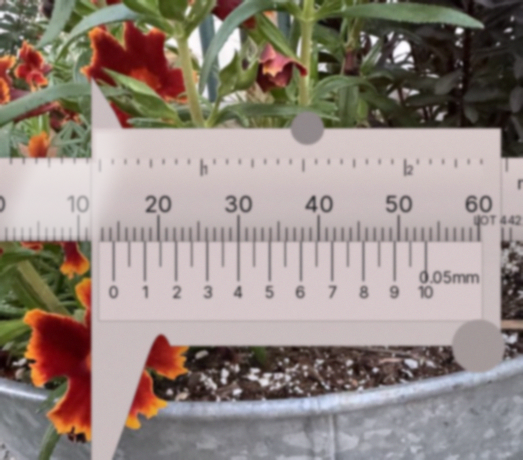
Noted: {"value": 14.4, "unit": "mm"}
